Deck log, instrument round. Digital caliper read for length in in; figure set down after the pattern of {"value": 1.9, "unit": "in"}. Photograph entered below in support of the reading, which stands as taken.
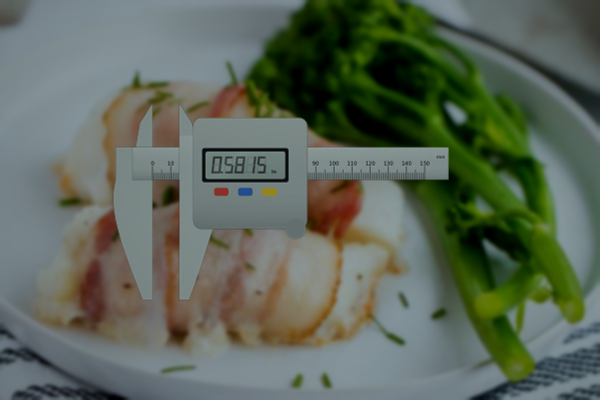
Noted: {"value": 0.5815, "unit": "in"}
